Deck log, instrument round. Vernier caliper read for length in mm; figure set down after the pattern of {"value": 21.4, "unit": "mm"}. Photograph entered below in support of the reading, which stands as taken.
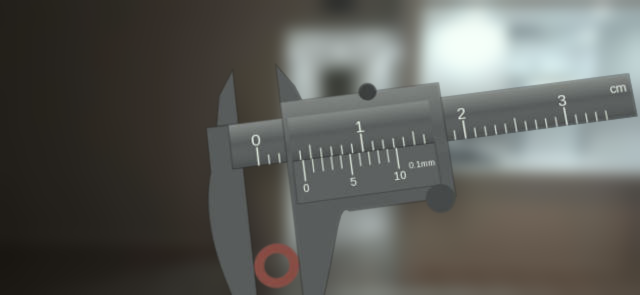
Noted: {"value": 4.2, "unit": "mm"}
